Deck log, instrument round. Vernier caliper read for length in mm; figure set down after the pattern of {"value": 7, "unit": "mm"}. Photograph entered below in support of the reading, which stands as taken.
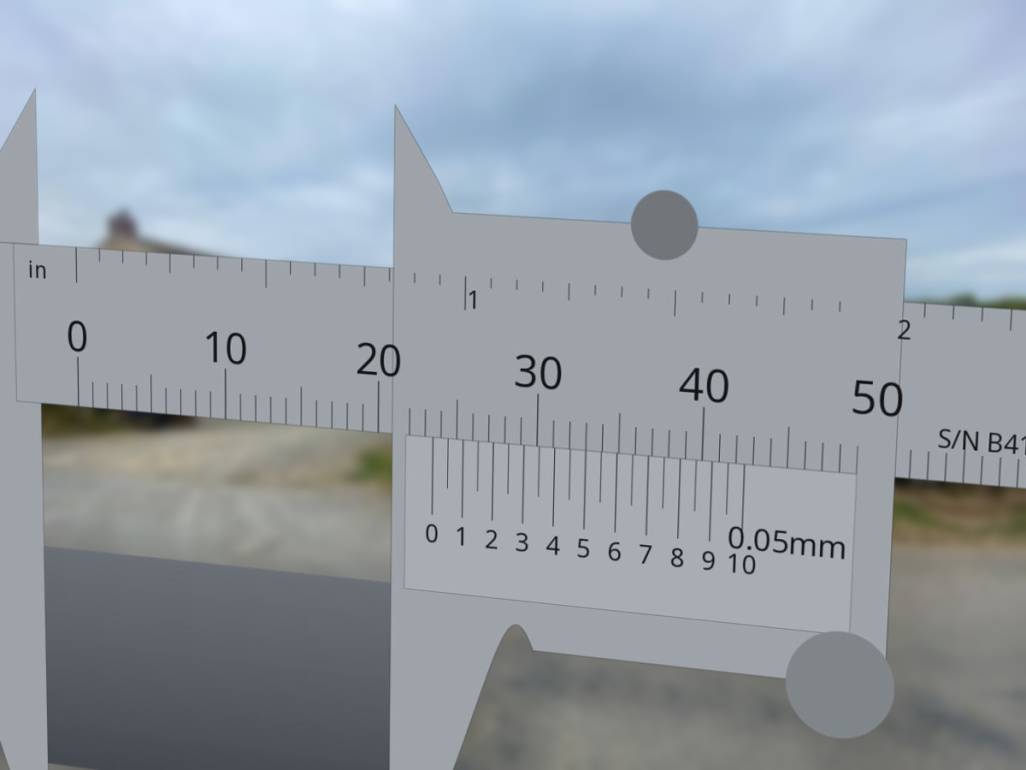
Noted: {"value": 23.5, "unit": "mm"}
